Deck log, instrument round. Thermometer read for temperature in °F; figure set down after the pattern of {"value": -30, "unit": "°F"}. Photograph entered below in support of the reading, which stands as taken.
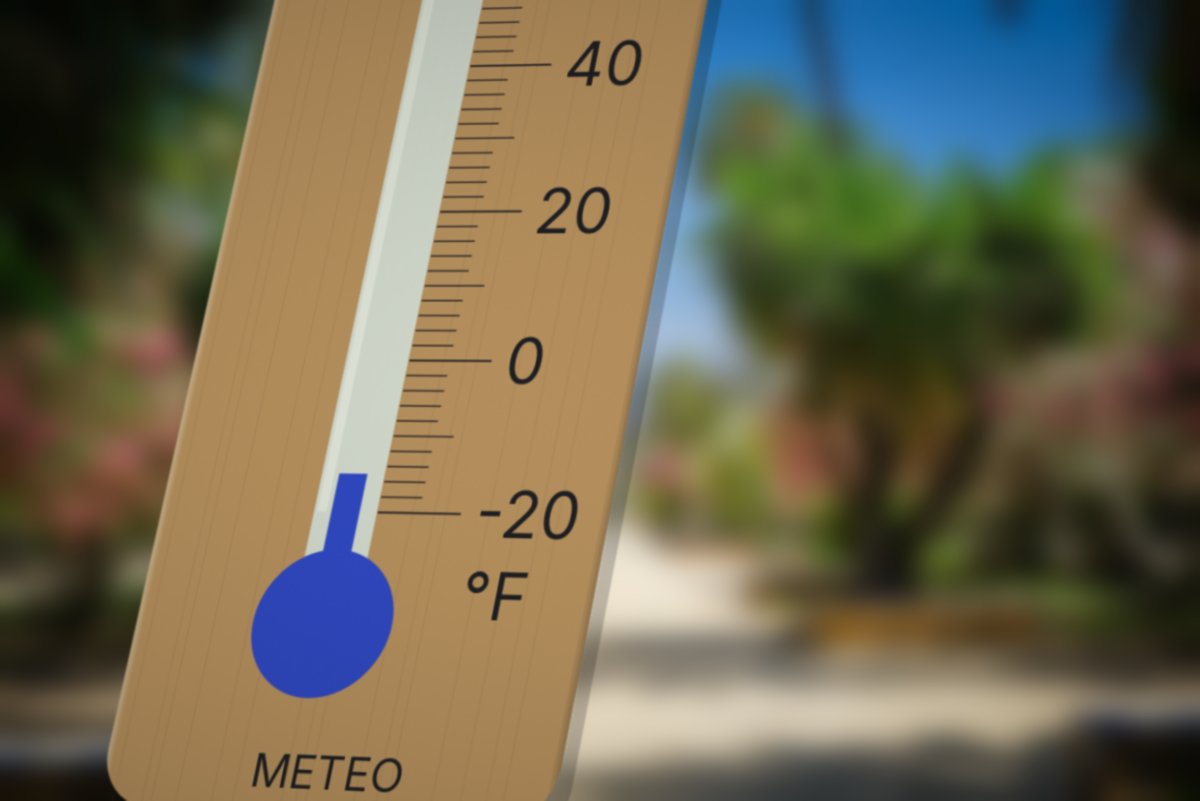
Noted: {"value": -15, "unit": "°F"}
